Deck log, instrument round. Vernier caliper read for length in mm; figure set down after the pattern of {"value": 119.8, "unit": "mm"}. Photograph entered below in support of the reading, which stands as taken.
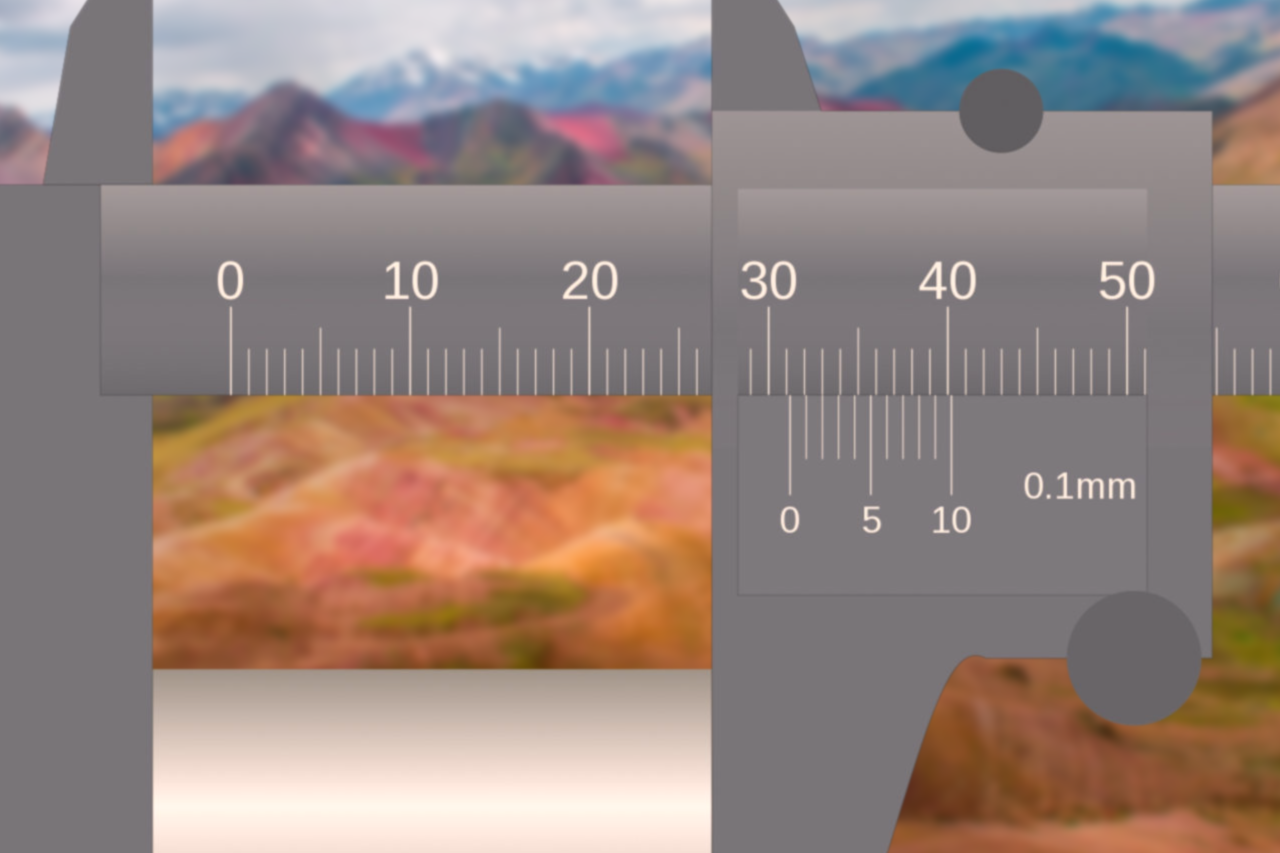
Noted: {"value": 31.2, "unit": "mm"}
